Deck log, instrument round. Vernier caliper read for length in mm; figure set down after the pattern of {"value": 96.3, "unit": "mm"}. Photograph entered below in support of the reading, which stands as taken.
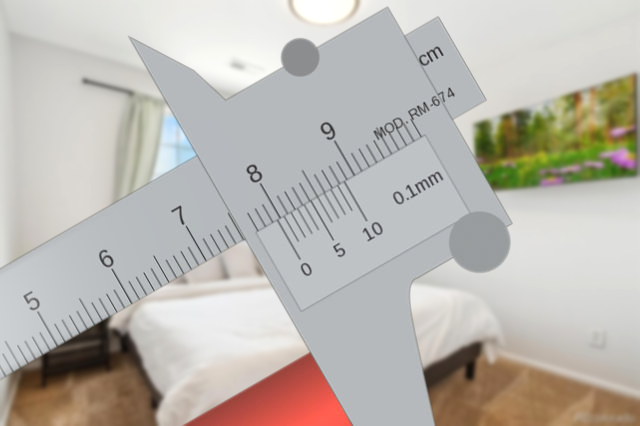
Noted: {"value": 79.6, "unit": "mm"}
